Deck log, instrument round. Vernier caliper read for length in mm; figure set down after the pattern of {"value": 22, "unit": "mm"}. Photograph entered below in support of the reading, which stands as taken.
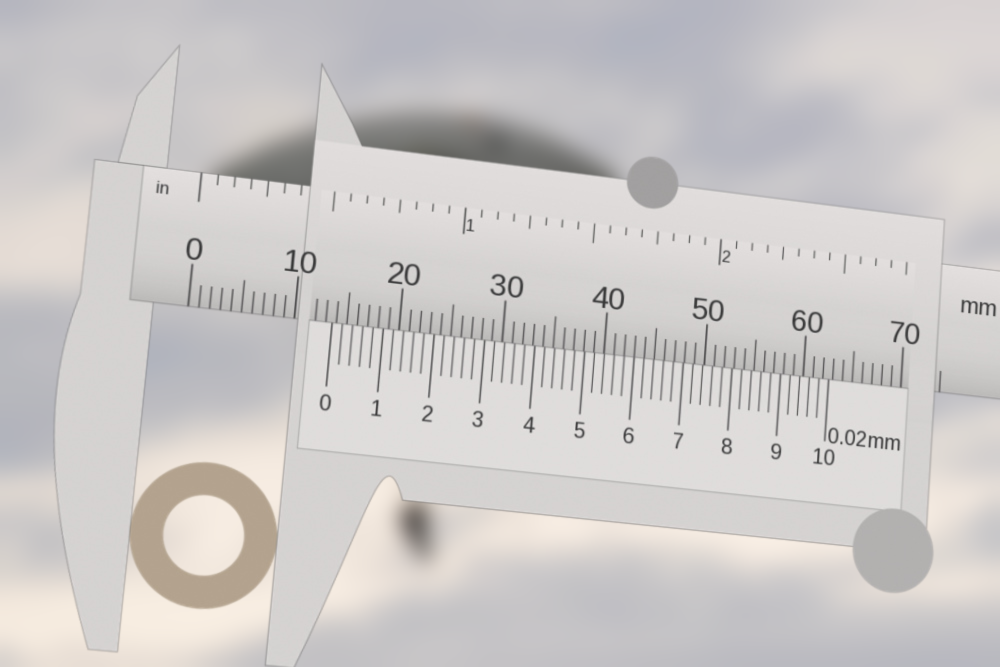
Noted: {"value": 13.6, "unit": "mm"}
